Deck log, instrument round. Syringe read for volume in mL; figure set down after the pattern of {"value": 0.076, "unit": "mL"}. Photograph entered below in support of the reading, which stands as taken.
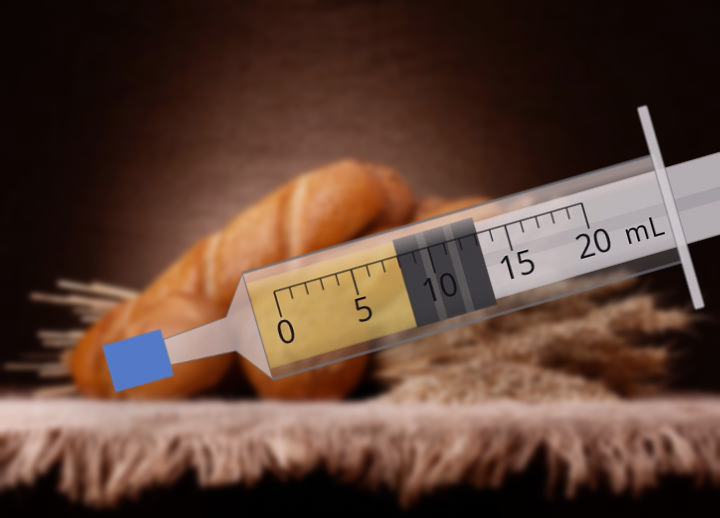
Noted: {"value": 8, "unit": "mL"}
